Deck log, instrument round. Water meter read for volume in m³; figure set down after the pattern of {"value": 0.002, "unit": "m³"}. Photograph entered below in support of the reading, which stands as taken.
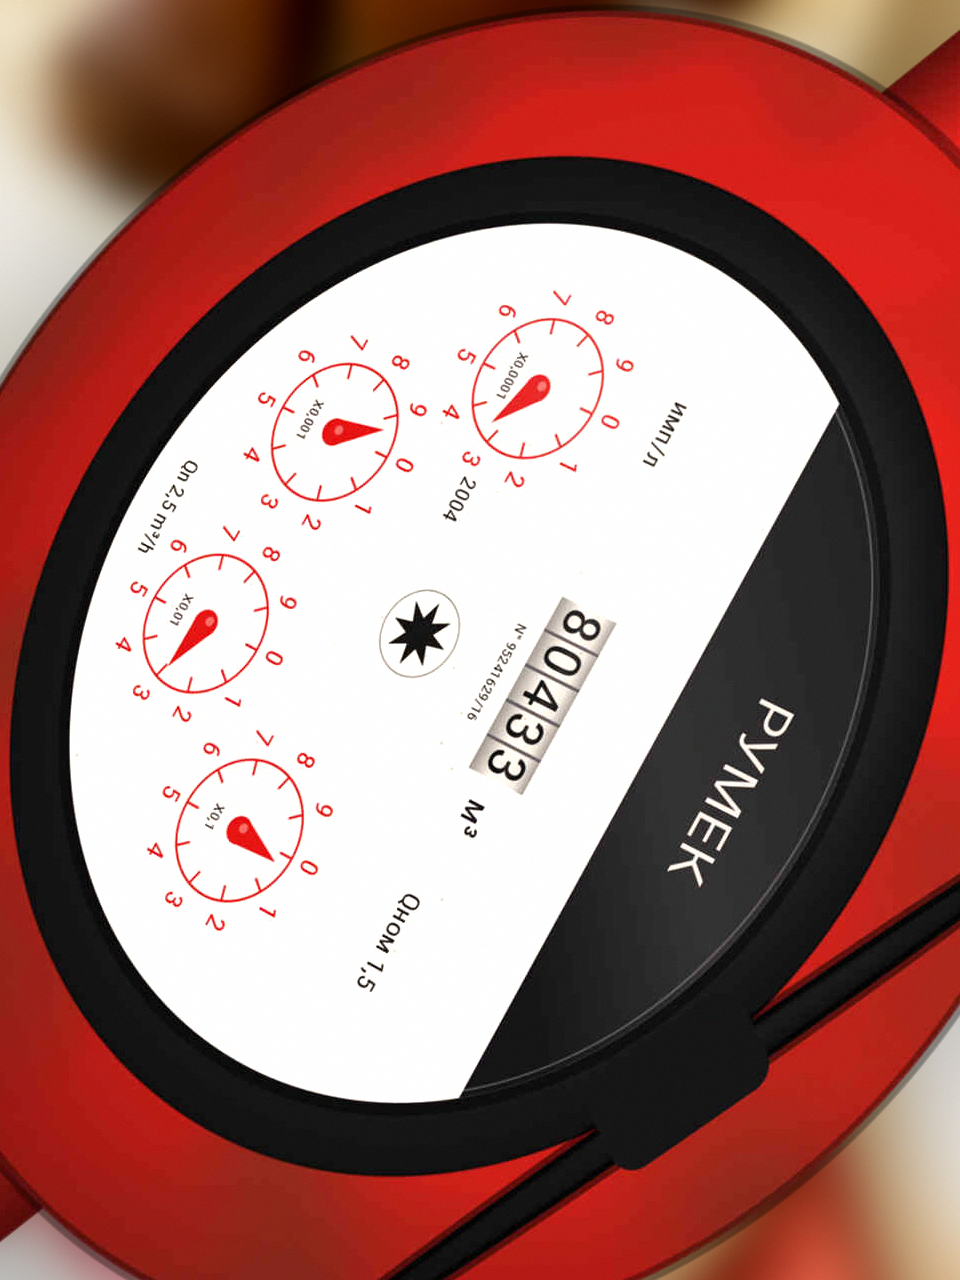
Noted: {"value": 80433.0293, "unit": "m³"}
